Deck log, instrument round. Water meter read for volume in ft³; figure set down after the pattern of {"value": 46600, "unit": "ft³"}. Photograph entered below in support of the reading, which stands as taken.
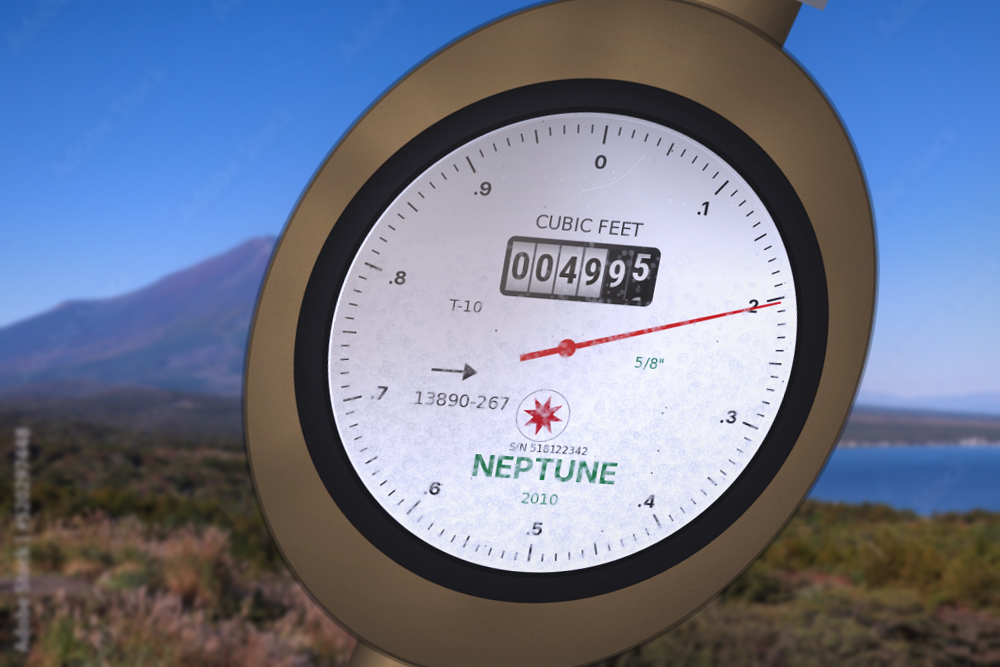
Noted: {"value": 4995.20, "unit": "ft³"}
